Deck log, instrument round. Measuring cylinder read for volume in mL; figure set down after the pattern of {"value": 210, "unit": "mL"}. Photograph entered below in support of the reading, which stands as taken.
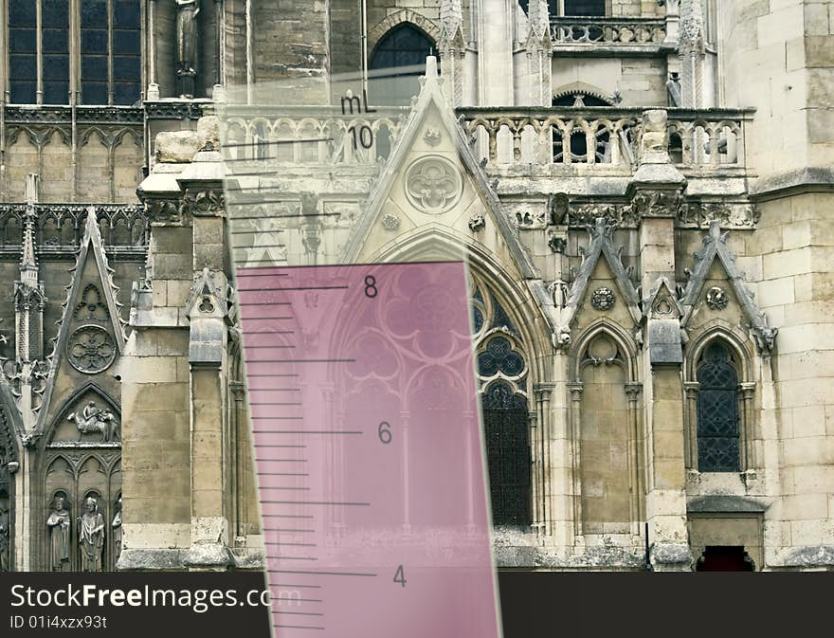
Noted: {"value": 8.3, "unit": "mL"}
